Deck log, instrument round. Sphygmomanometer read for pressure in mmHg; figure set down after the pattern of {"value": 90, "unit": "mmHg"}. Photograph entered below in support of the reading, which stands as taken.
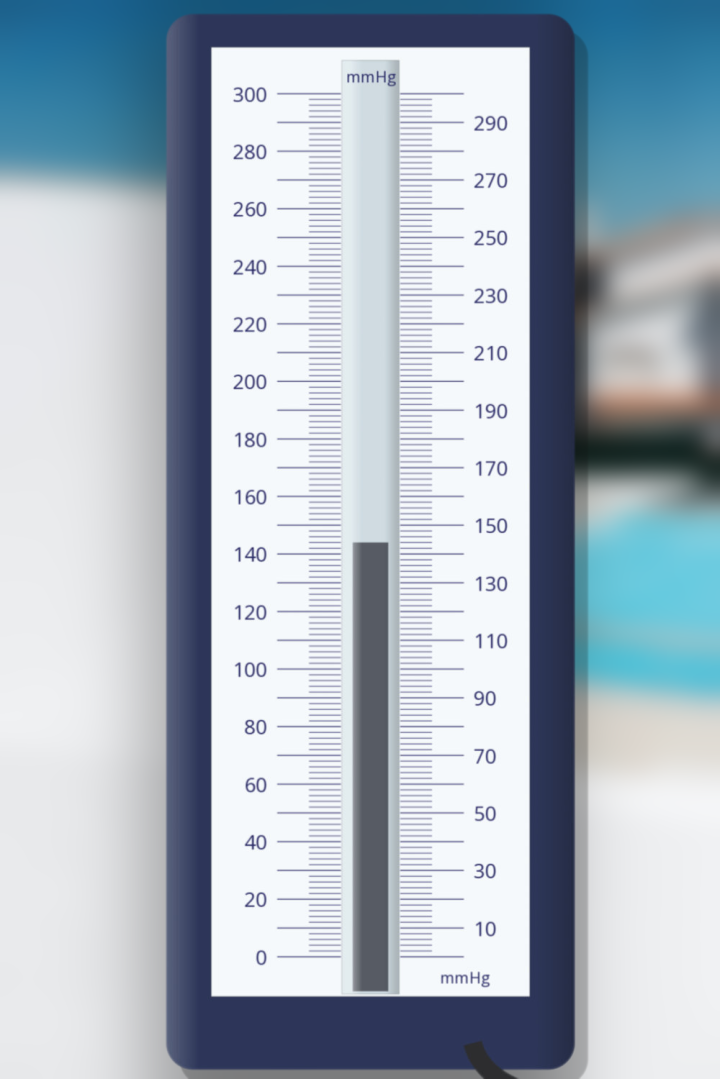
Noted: {"value": 144, "unit": "mmHg"}
